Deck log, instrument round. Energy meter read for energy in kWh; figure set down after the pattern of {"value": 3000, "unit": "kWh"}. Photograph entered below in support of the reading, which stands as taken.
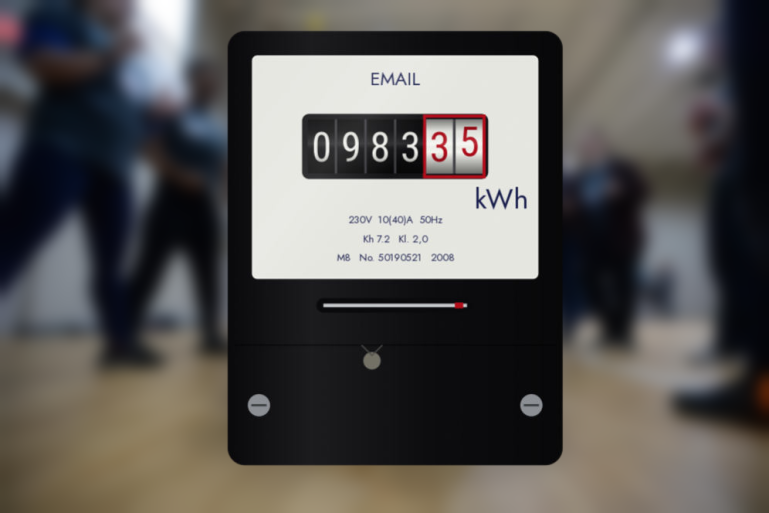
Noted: {"value": 983.35, "unit": "kWh"}
